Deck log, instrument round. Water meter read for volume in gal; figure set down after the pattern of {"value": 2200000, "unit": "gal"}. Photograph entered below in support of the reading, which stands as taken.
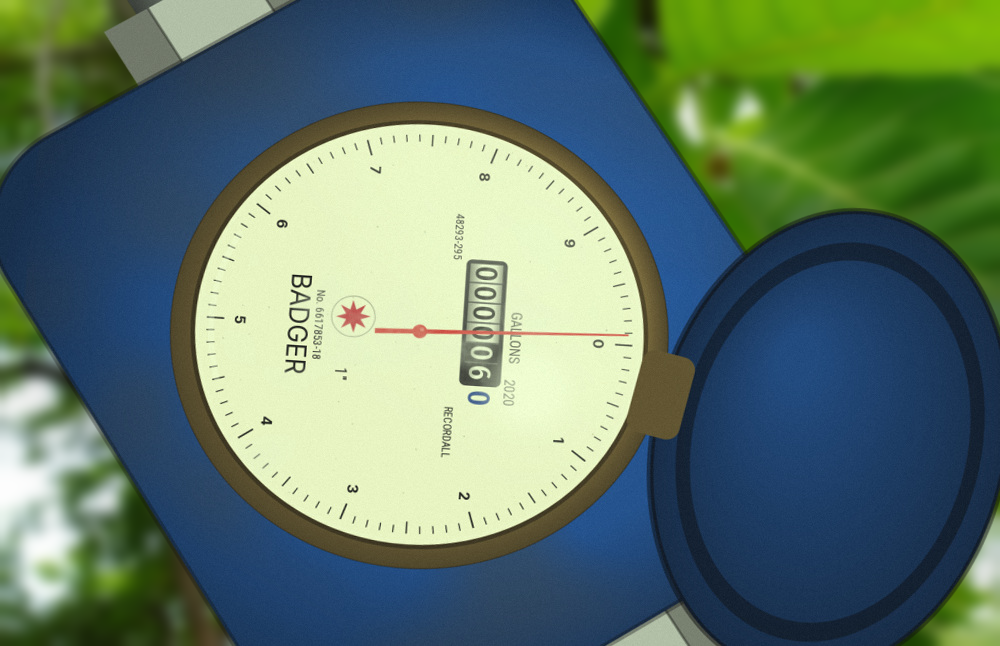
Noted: {"value": 59.9, "unit": "gal"}
